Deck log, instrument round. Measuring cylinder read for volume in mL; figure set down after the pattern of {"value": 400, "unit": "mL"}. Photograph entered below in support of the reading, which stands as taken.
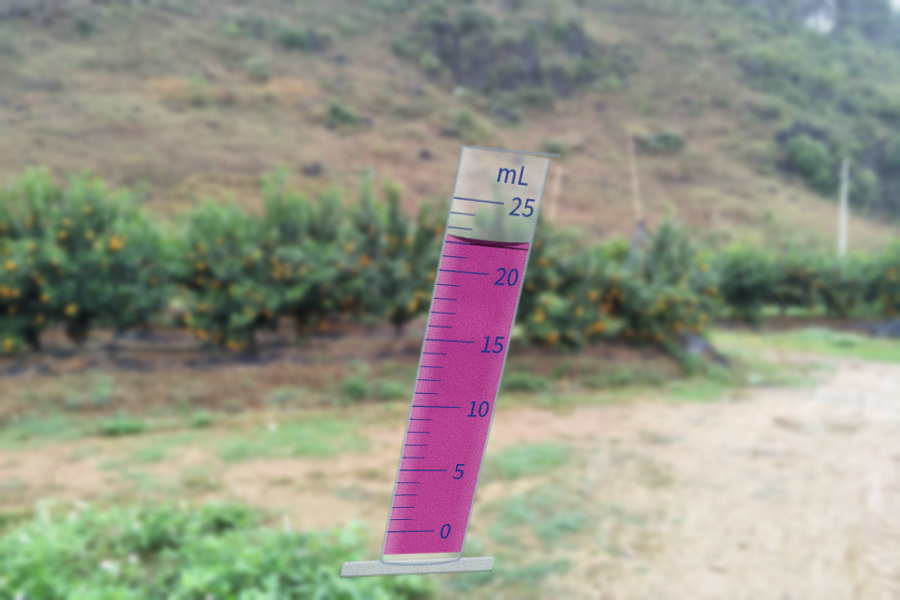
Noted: {"value": 22, "unit": "mL"}
